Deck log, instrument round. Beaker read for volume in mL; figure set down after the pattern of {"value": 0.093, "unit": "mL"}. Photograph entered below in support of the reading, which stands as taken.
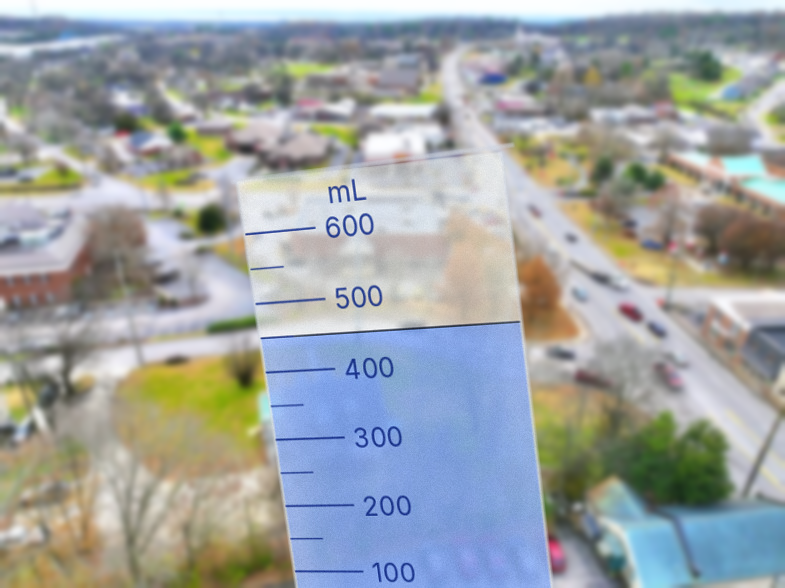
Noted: {"value": 450, "unit": "mL"}
